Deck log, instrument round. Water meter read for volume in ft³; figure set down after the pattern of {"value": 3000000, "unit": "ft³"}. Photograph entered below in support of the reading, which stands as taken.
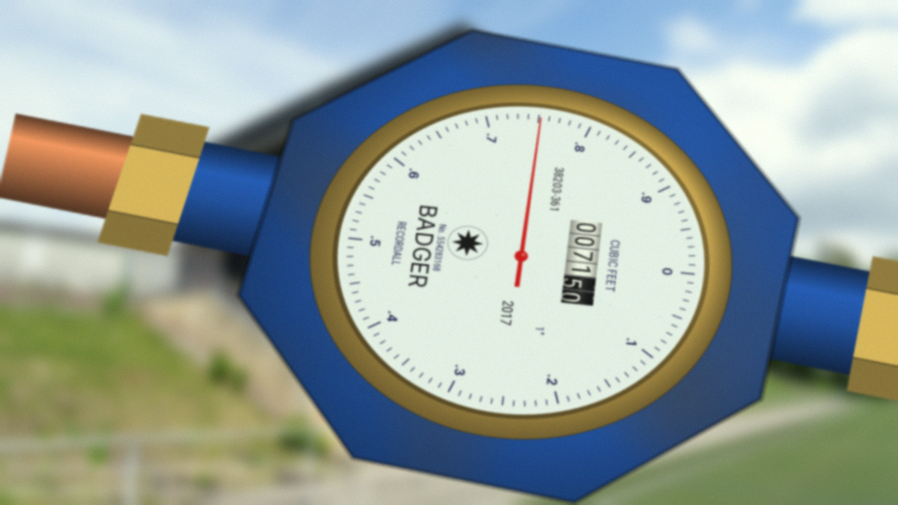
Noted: {"value": 7149.75, "unit": "ft³"}
